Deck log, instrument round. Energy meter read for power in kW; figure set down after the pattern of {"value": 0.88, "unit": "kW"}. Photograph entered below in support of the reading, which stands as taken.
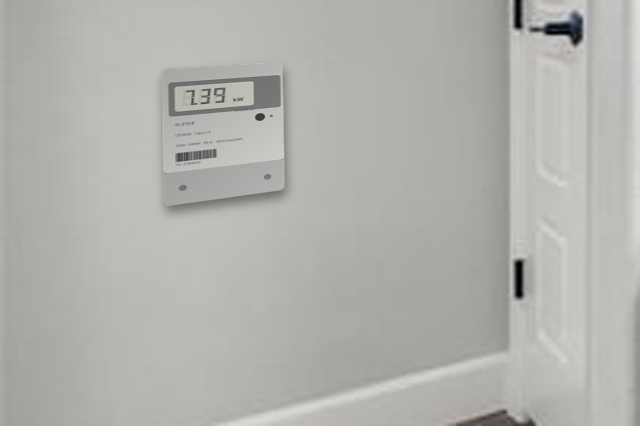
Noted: {"value": 7.39, "unit": "kW"}
